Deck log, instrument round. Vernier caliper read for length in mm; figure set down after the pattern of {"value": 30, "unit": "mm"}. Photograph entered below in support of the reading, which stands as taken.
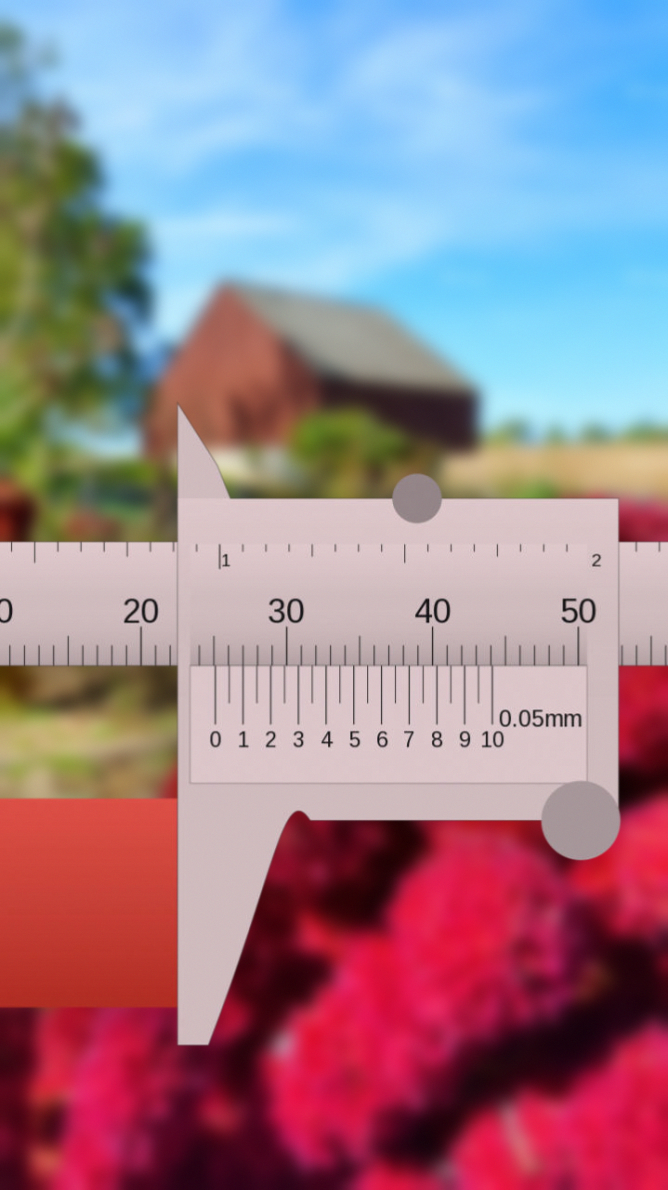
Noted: {"value": 25.1, "unit": "mm"}
